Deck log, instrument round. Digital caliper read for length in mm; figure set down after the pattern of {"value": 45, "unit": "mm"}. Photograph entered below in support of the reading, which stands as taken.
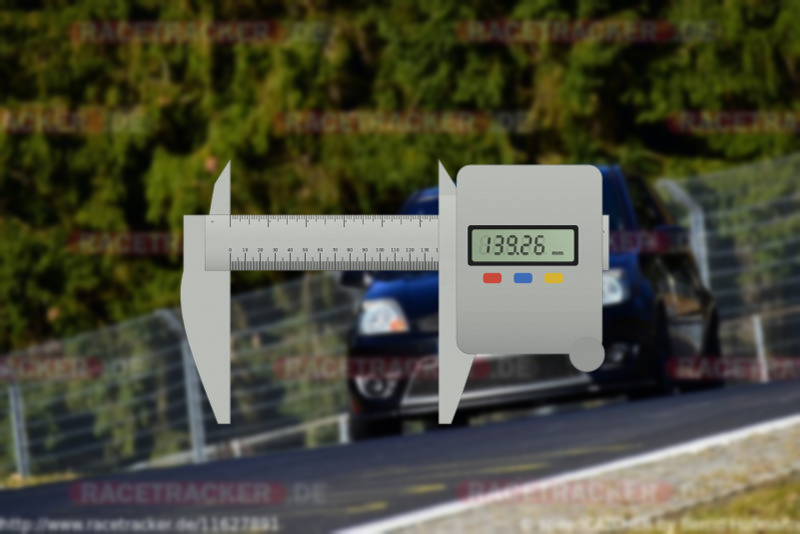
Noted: {"value": 139.26, "unit": "mm"}
